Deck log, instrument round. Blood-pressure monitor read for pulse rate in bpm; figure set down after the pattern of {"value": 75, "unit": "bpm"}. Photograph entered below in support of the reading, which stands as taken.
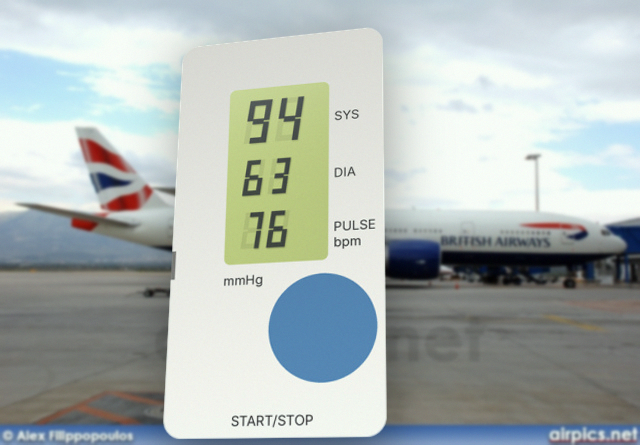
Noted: {"value": 76, "unit": "bpm"}
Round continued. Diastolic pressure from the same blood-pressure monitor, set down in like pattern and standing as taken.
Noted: {"value": 63, "unit": "mmHg"}
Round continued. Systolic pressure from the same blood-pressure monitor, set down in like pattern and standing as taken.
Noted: {"value": 94, "unit": "mmHg"}
